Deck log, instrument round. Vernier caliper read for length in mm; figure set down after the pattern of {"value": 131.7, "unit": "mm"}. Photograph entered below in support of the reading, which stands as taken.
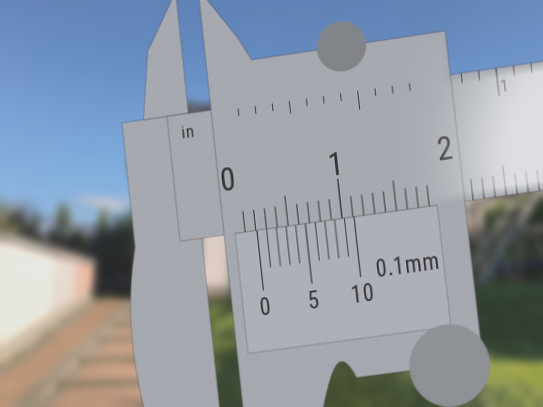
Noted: {"value": 2.1, "unit": "mm"}
